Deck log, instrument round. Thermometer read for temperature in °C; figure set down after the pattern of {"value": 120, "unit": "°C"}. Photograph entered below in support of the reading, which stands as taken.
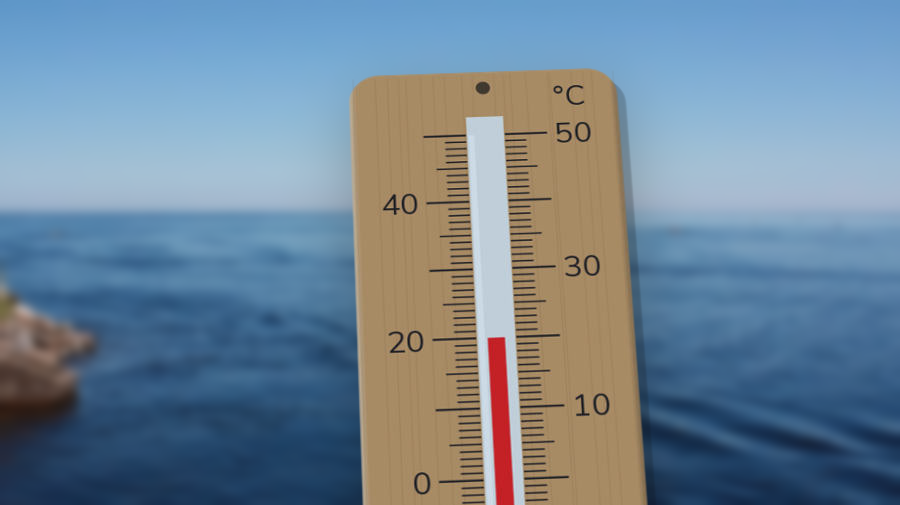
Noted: {"value": 20, "unit": "°C"}
